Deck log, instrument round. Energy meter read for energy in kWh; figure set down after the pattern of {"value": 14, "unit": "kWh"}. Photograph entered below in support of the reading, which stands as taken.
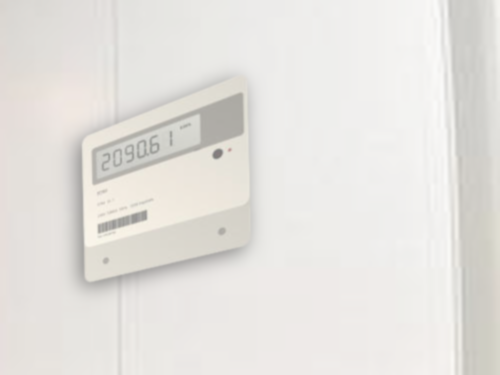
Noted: {"value": 2090.61, "unit": "kWh"}
